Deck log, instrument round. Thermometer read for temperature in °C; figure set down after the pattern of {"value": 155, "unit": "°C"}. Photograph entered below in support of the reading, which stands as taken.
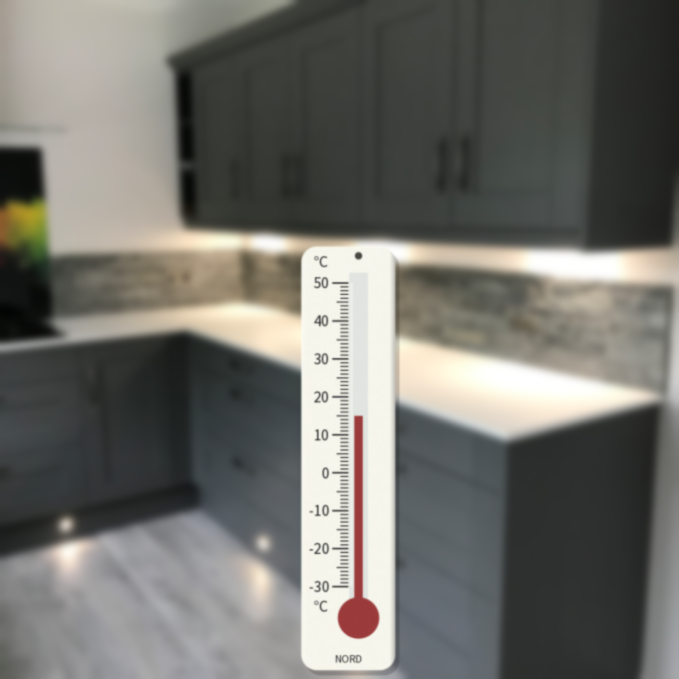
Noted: {"value": 15, "unit": "°C"}
